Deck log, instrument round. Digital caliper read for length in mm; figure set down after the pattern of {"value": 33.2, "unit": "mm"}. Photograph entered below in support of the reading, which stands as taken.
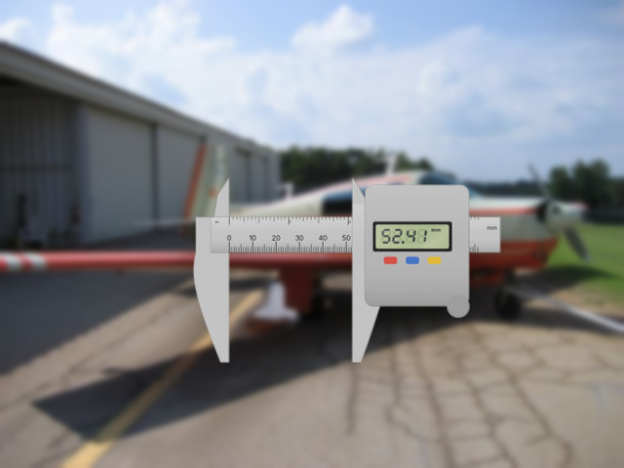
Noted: {"value": 52.41, "unit": "mm"}
